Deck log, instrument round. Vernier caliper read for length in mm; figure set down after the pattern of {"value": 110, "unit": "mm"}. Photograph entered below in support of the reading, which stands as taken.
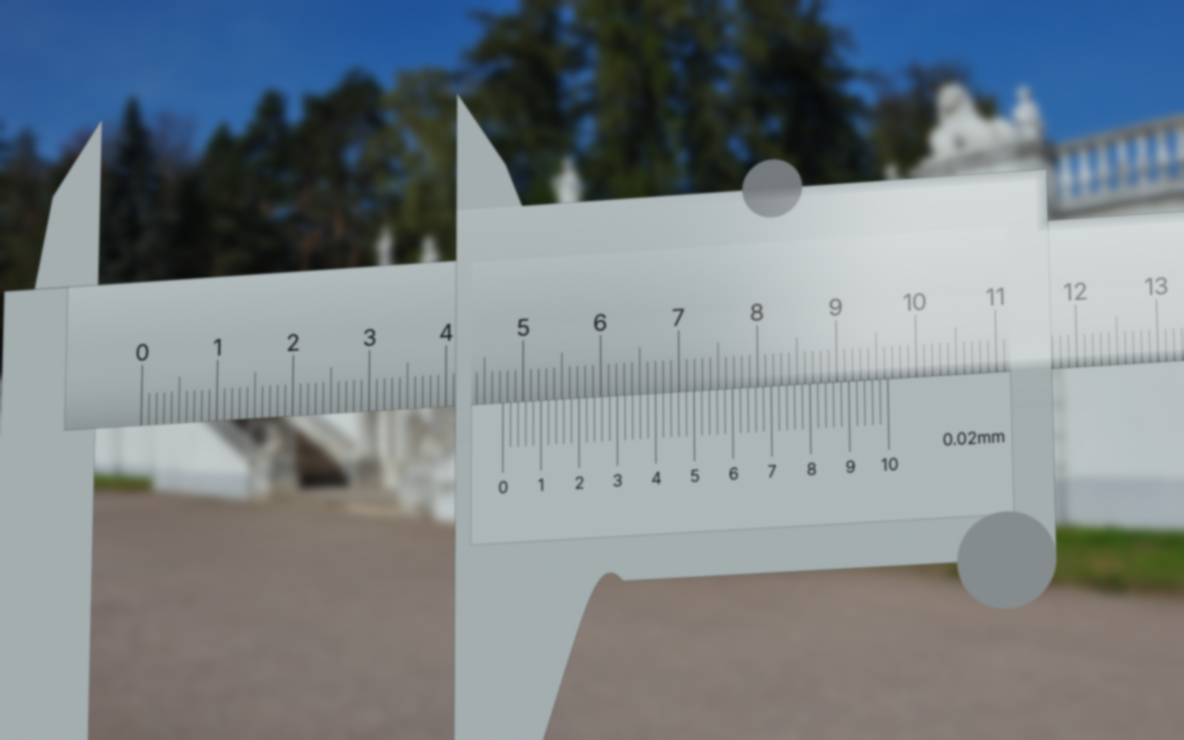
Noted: {"value": 47.4, "unit": "mm"}
